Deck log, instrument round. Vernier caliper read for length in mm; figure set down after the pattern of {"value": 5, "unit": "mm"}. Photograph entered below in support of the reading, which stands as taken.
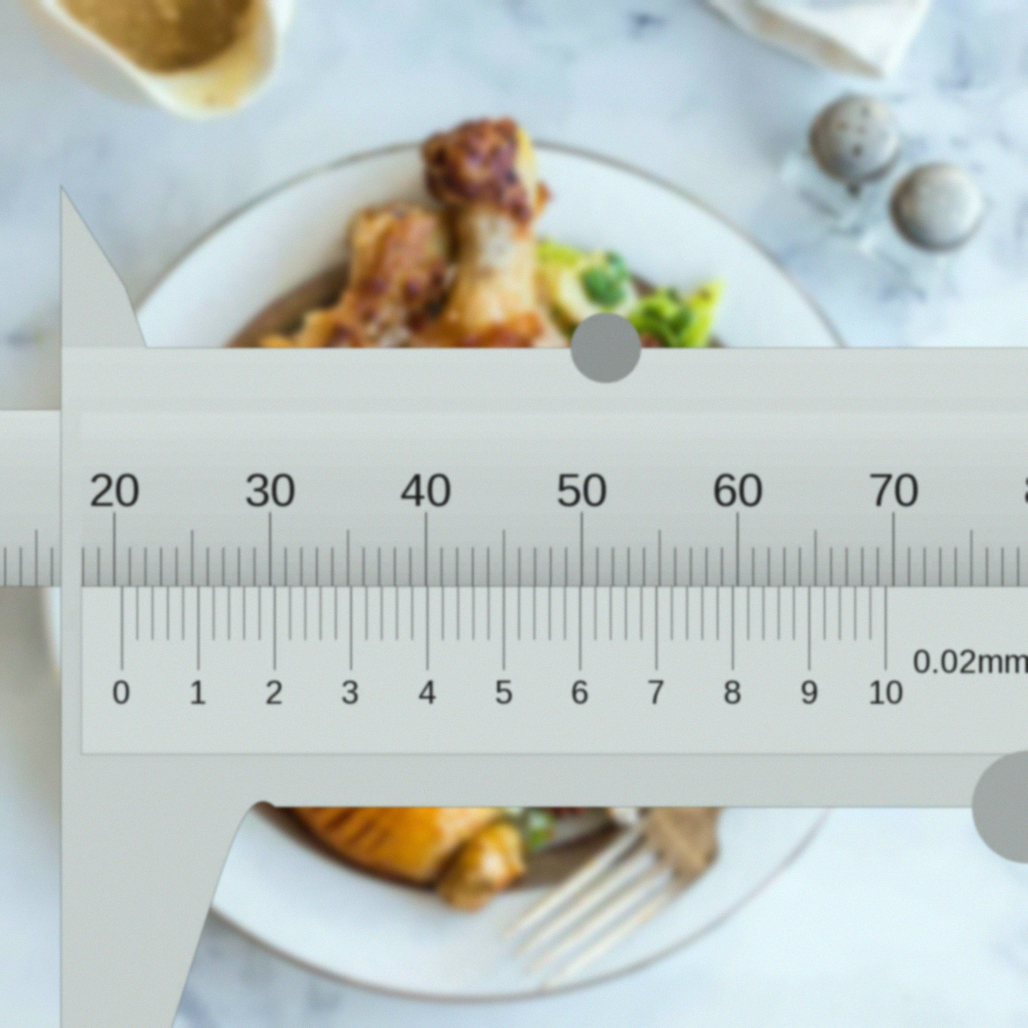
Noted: {"value": 20.5, "unit": "mm"}
